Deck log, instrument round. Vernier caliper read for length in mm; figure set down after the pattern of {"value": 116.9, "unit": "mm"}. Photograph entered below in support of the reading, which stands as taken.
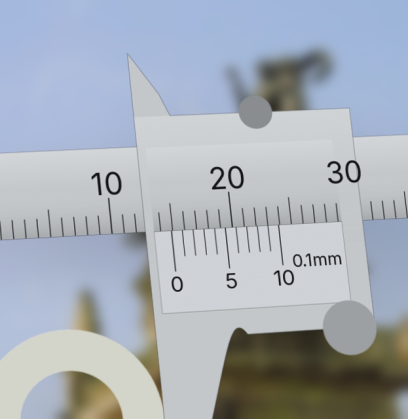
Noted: {"value": 14.9, "unit": "mm"}
